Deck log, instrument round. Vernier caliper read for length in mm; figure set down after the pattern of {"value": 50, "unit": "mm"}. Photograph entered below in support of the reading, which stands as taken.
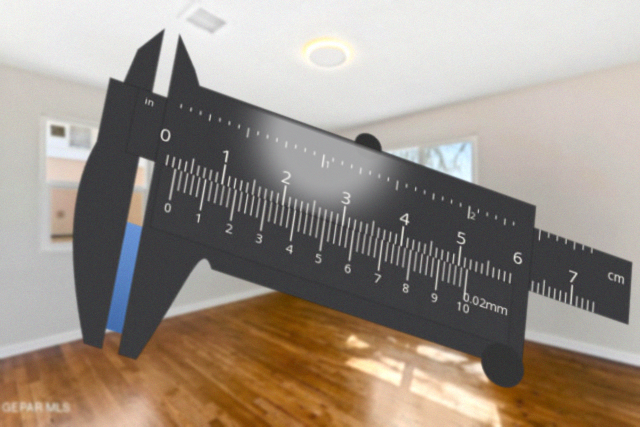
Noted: {"value": 2.5, "unit": "mm"}
